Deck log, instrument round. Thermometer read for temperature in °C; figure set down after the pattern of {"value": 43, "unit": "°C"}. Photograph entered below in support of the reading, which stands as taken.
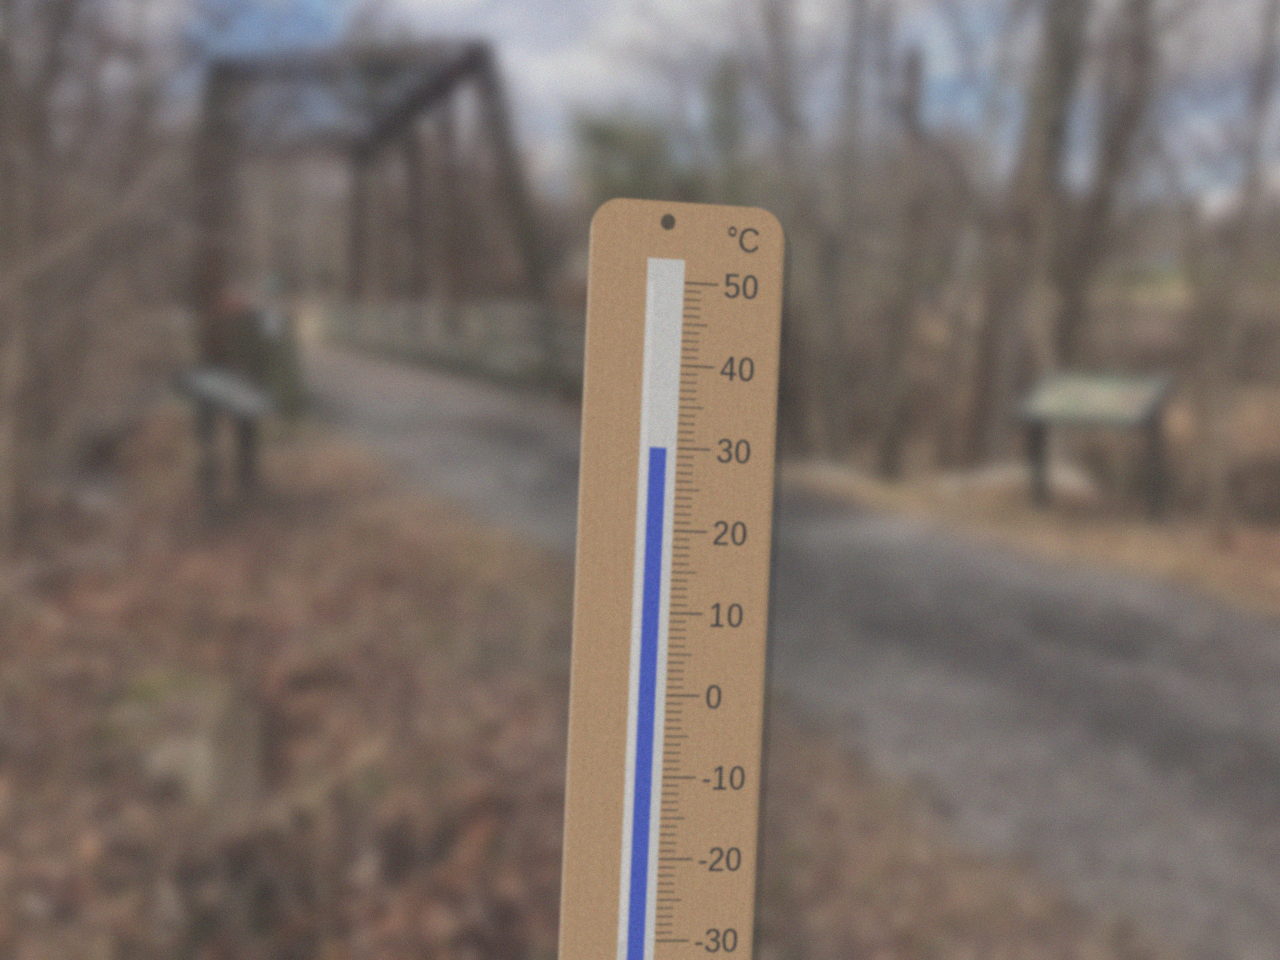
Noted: {"value": 30, "unit": "°C"}
